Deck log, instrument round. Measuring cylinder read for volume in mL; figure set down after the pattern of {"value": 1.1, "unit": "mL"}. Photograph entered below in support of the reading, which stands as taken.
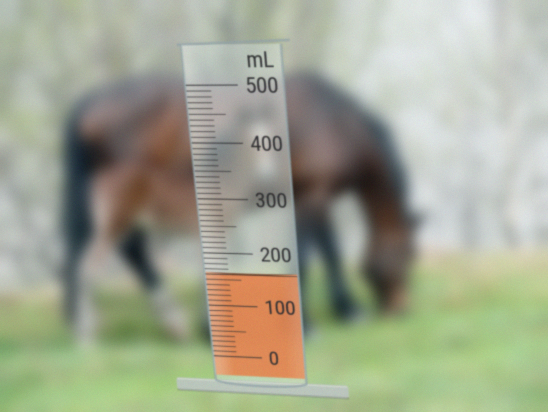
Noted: {"value": 160, "unit": "mL"}
